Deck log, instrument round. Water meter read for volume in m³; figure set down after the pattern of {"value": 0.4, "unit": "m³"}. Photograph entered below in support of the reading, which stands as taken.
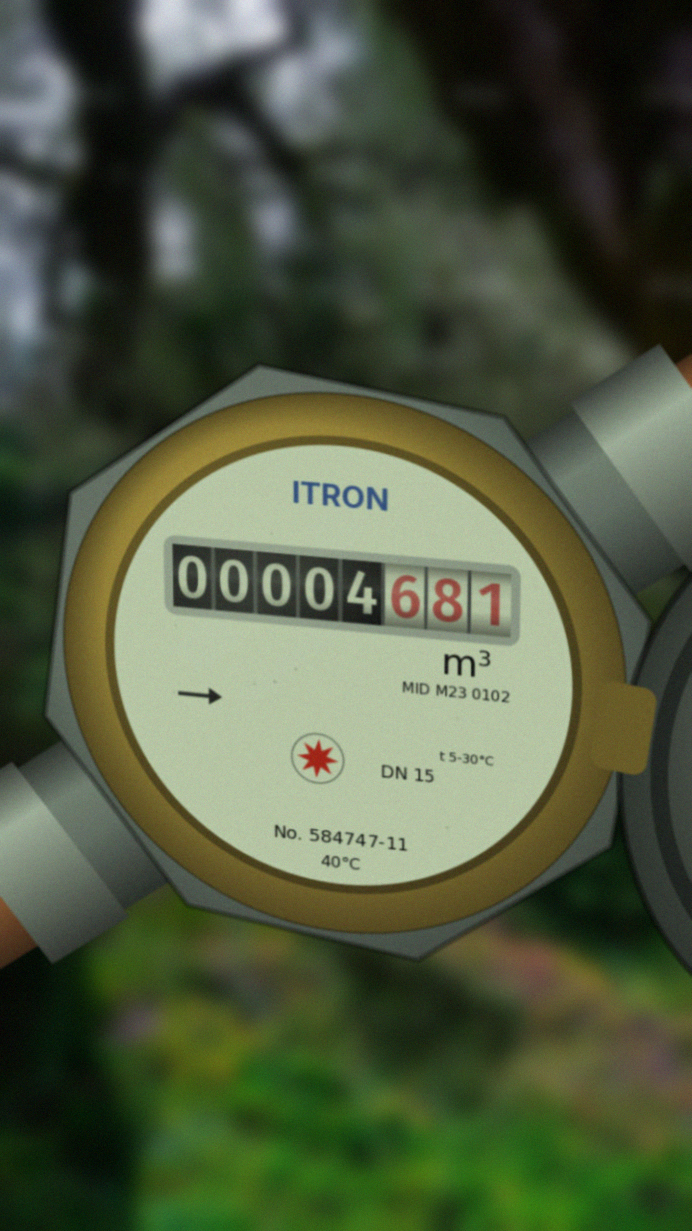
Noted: {"value": 4.681, "unit": "m³"}
